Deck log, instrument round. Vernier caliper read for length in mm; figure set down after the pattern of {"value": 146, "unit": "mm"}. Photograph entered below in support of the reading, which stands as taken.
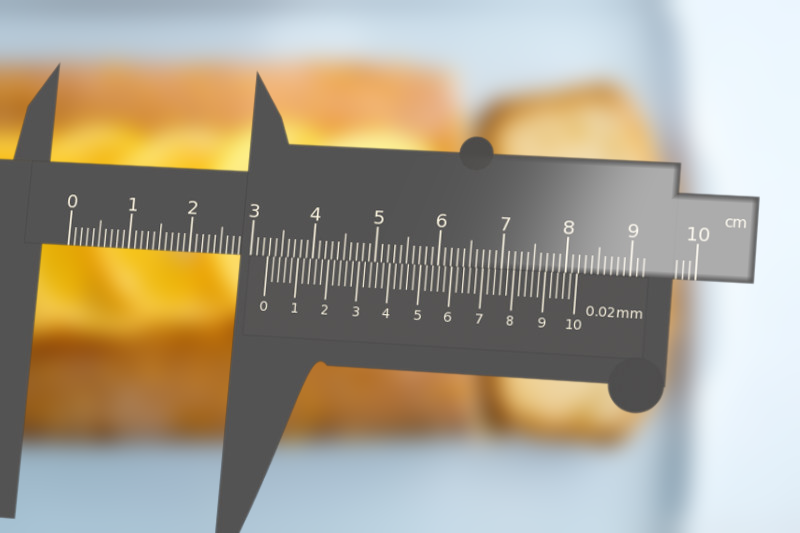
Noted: {"value": 32.8, "unit": "mm"}
